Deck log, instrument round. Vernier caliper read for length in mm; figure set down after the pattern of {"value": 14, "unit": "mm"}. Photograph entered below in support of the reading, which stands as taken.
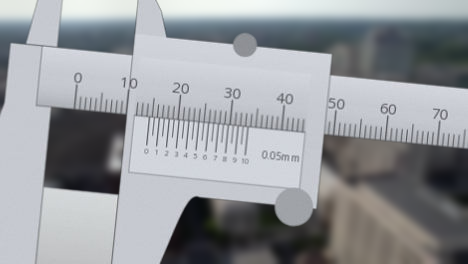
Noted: {"value": 14.5, "unit": "mm"}
